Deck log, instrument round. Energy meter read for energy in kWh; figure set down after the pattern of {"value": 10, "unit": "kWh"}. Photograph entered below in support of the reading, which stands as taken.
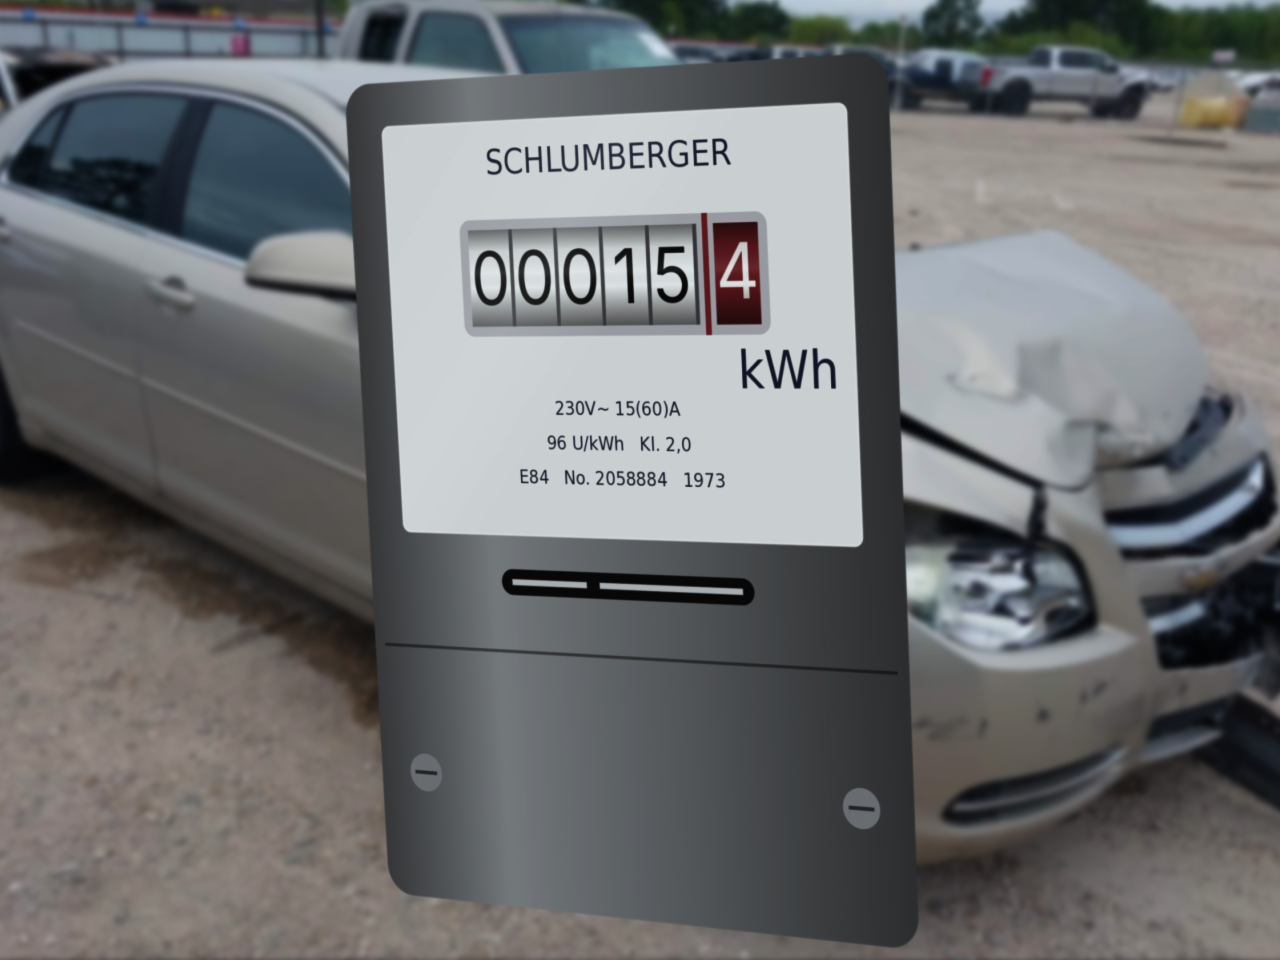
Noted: {"value": 15.4, "unit": "kWh"}
